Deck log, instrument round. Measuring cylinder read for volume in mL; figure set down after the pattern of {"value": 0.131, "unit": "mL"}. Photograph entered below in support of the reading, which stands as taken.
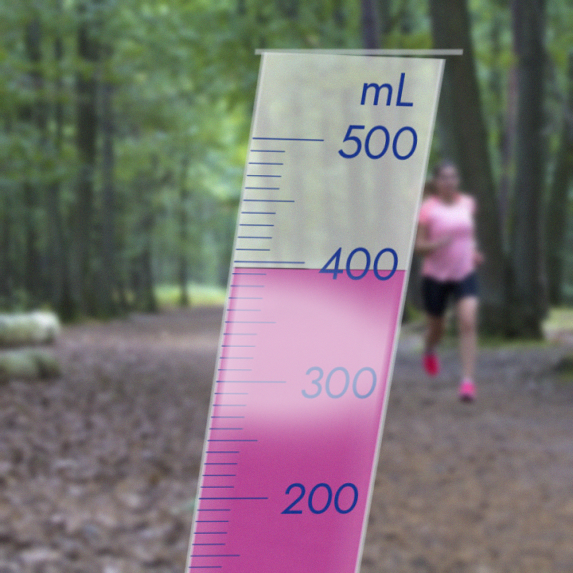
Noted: {"value": 395, "unit": "mL"}
